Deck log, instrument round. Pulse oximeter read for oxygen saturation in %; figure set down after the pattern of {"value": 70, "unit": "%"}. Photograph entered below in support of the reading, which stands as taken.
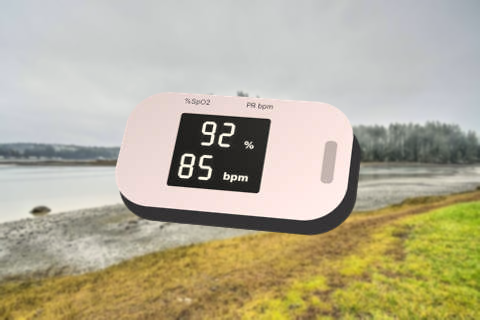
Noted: {"value": 92, "unit": "%"}
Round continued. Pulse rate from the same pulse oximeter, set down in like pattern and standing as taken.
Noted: {"value": 85, "unit": "bpm"}
